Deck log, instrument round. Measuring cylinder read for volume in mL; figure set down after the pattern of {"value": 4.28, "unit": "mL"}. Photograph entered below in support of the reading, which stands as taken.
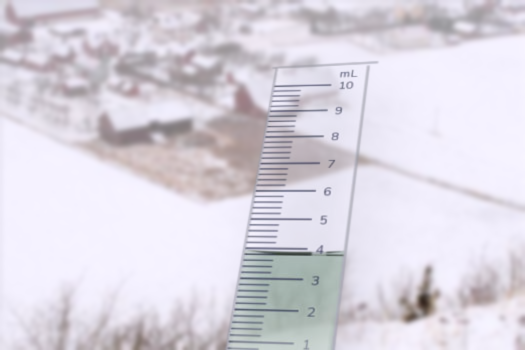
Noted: {"value": 3.8, "unit": "mL"}
